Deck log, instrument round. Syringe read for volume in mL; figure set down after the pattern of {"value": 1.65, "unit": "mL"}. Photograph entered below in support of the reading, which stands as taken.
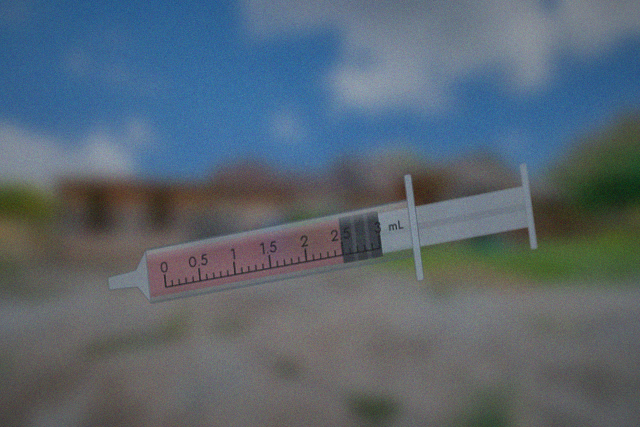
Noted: {"value": 2.5, "unit": "mL"}
